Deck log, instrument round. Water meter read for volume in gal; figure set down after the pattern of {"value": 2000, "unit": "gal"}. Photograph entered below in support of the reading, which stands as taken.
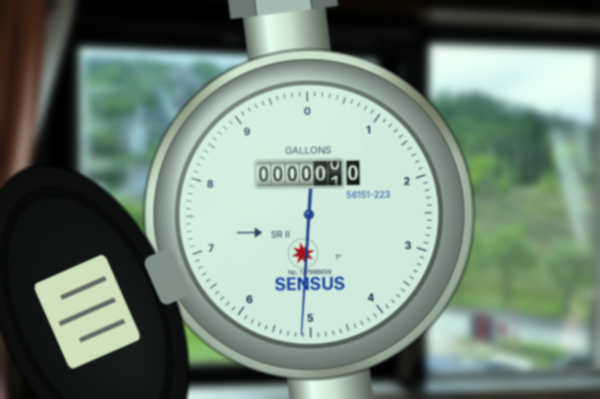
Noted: {"value": 5.1, "unit": "gal"}
